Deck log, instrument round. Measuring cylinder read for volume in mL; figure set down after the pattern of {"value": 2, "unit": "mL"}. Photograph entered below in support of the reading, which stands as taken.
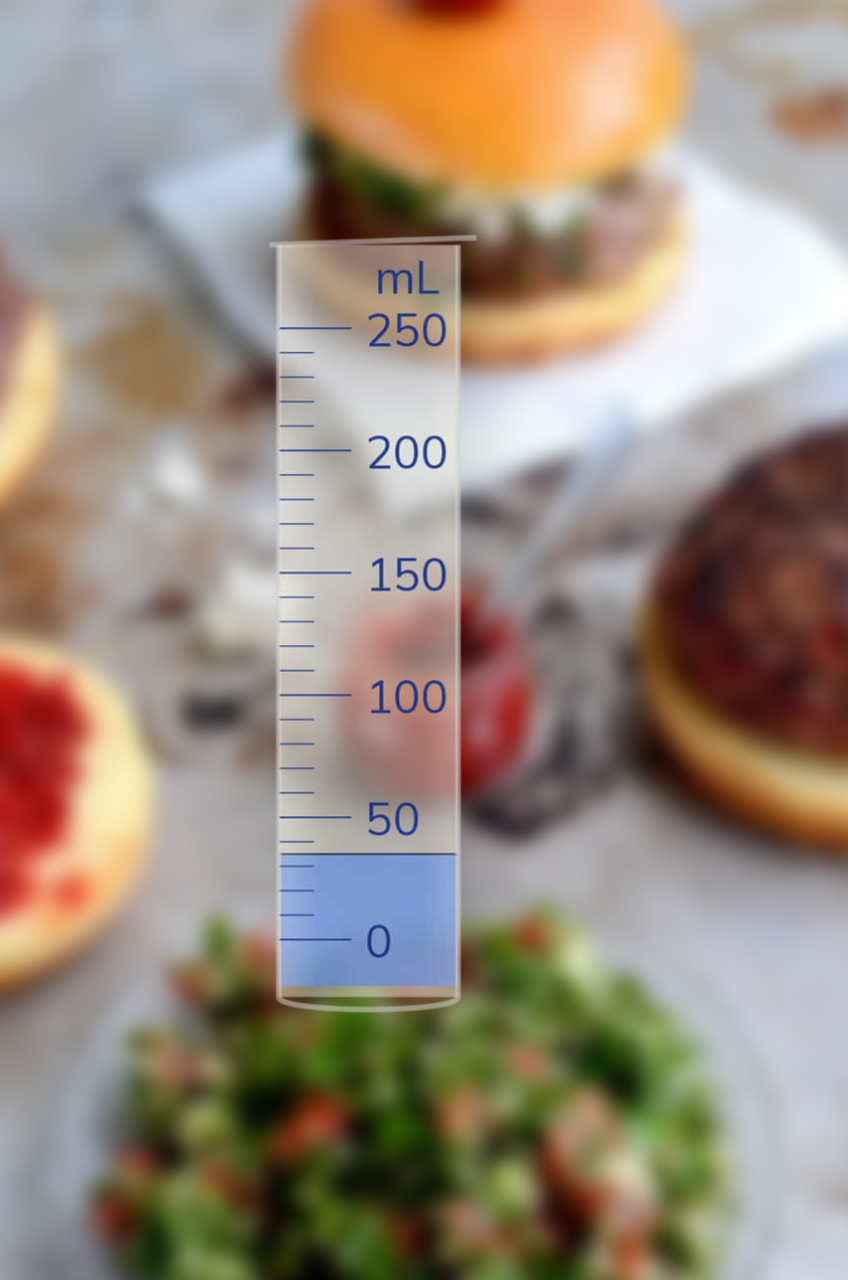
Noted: {"value": 35, "unit": "mL"}
